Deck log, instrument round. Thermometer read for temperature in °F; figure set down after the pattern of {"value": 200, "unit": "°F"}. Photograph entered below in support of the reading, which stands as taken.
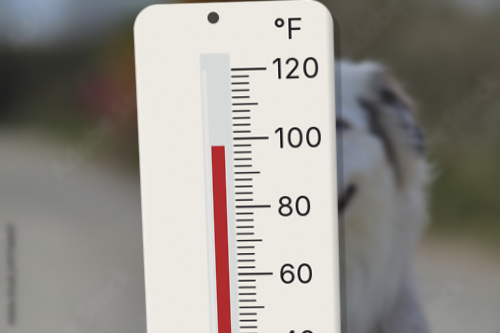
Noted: {"value": 98, "unit": "°F"}
